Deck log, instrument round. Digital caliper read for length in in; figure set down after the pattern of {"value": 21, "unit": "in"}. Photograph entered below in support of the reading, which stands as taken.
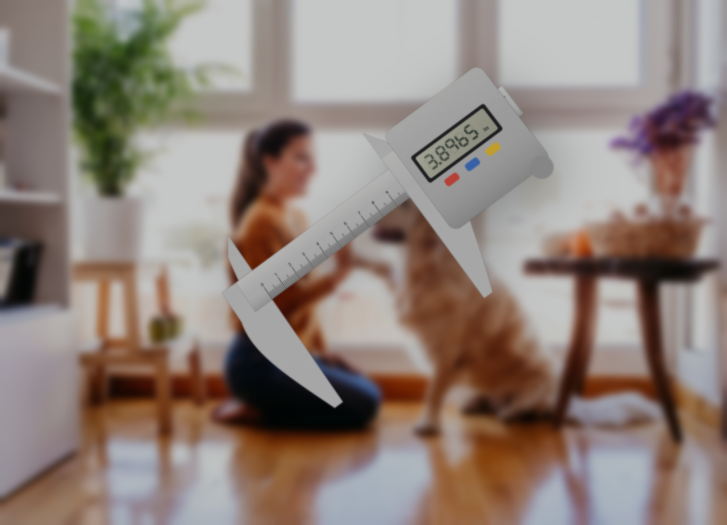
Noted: {"value": 3.8965, "unit": "in"}
